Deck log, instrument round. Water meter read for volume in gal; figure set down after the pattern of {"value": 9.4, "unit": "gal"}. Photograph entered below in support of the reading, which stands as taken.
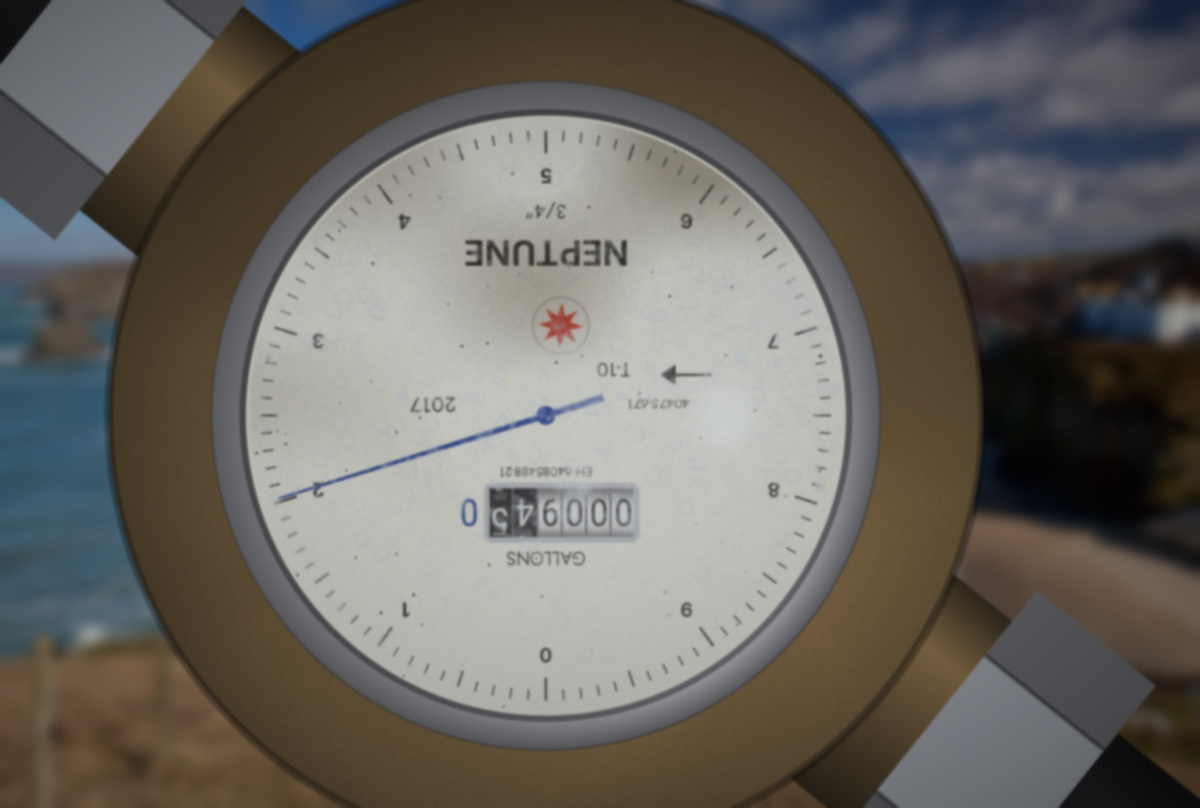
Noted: {"value": 9452.0, "unit": "gal"}
